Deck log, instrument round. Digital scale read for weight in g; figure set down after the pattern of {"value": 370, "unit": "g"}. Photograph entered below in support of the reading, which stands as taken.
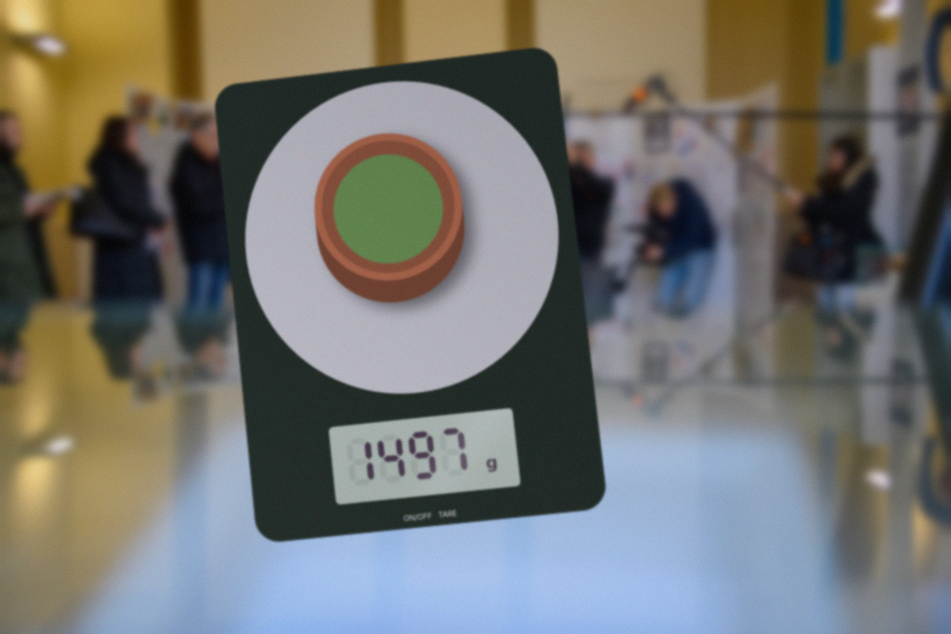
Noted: {"value": 1497, "unit": "g"}
